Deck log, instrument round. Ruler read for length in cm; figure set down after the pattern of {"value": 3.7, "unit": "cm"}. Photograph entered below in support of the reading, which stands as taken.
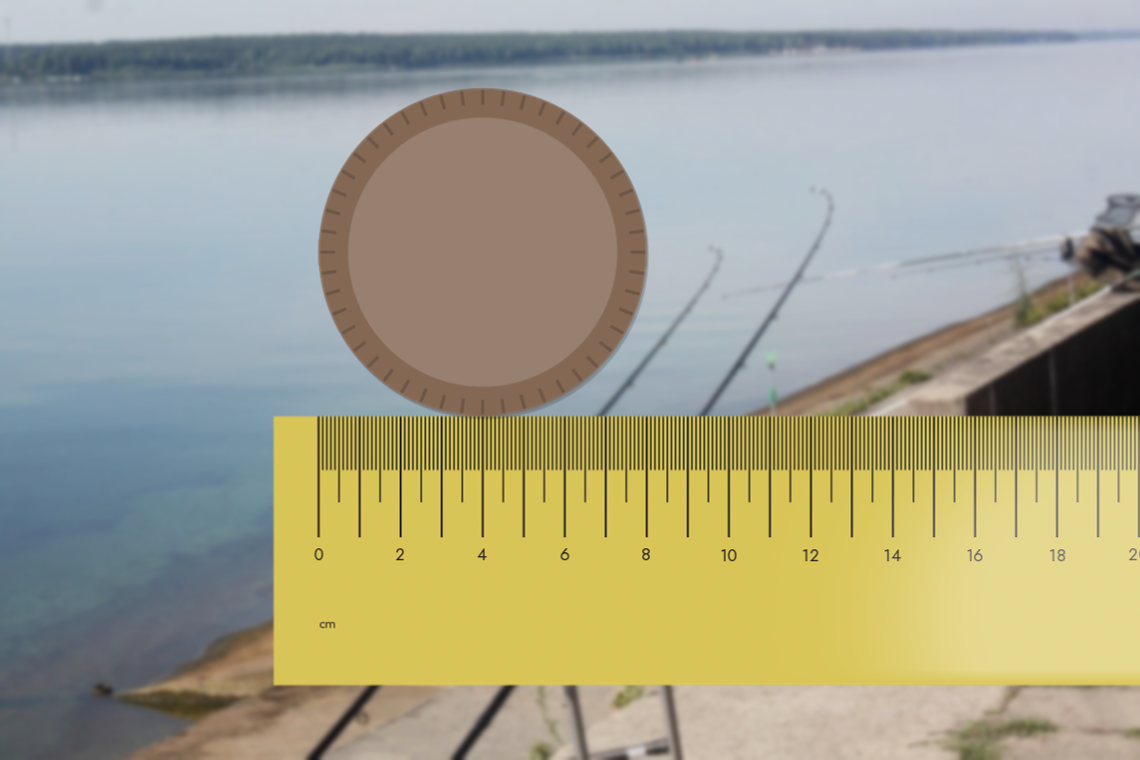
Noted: {"value": 8, "unit": "cm"}
